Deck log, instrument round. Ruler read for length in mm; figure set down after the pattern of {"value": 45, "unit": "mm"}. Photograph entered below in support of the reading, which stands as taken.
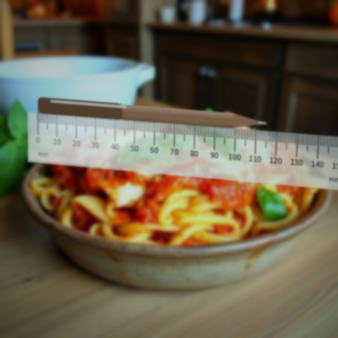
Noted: {"value": 115, "unit": "mm"}
